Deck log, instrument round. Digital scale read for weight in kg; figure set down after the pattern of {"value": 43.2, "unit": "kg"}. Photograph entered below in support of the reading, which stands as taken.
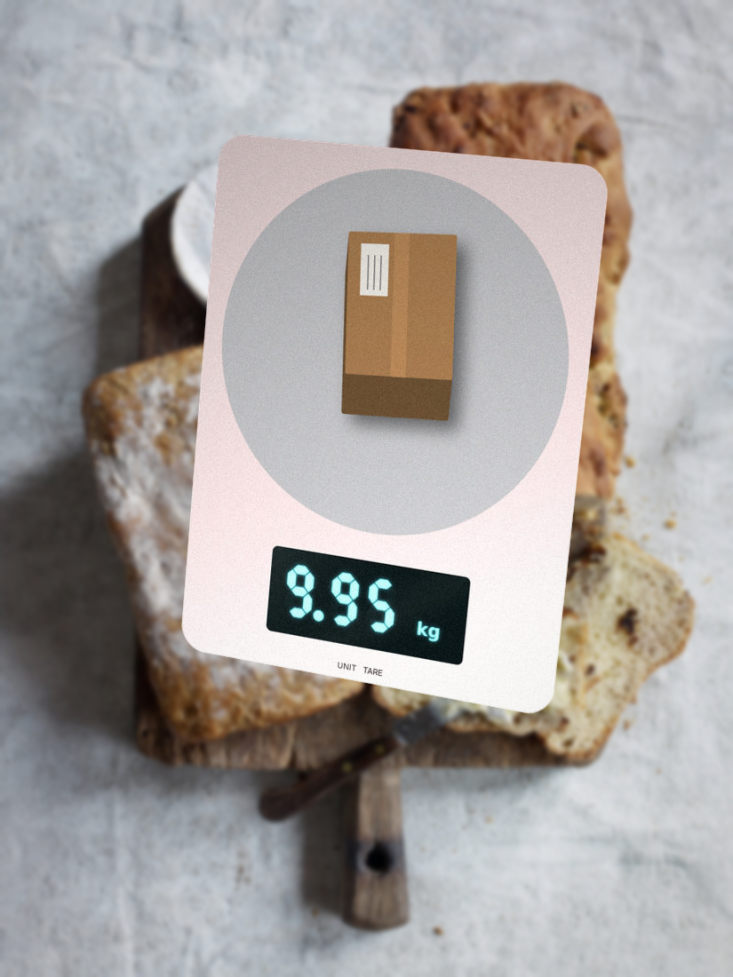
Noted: {"value": 9.95, "unit": "kg"}
